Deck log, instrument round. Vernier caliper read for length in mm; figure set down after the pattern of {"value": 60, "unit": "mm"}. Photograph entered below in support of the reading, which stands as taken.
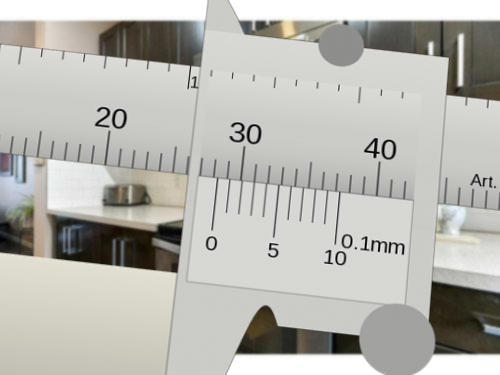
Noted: {"value": 28.3, "unit": "mm"}
